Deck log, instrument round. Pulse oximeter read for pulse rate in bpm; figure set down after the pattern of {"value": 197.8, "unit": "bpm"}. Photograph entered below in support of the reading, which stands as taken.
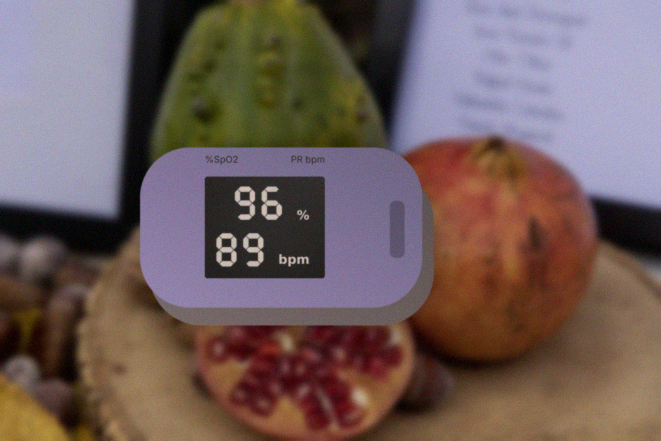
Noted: {"value": 89, "unit": "bpm"}
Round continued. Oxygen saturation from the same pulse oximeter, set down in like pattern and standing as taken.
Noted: {"value": 96, "unit": "%"}
